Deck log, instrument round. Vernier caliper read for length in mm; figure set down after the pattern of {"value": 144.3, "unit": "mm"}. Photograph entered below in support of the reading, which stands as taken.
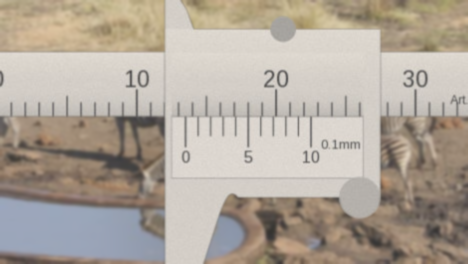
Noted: {"value": 13.5, "unit": "mm"}
